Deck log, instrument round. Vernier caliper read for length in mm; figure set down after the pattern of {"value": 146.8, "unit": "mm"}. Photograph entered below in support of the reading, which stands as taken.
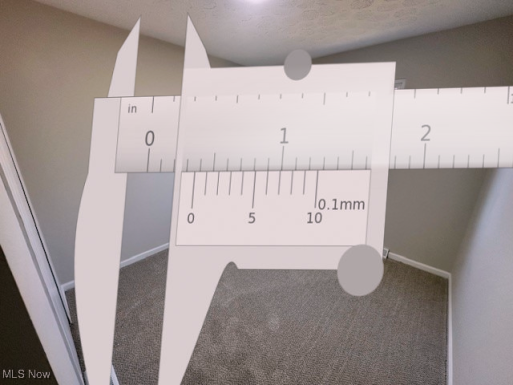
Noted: {"value": 3.6, "unit": "mm"}
